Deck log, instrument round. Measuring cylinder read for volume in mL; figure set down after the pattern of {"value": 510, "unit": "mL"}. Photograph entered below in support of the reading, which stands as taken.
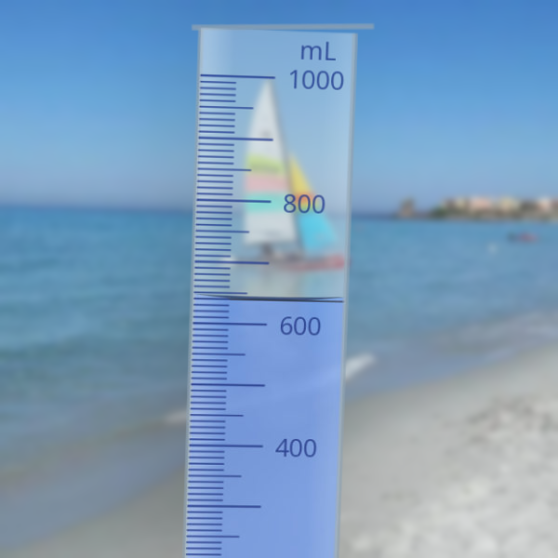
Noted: {"value": 640, "unit": "mL"}
